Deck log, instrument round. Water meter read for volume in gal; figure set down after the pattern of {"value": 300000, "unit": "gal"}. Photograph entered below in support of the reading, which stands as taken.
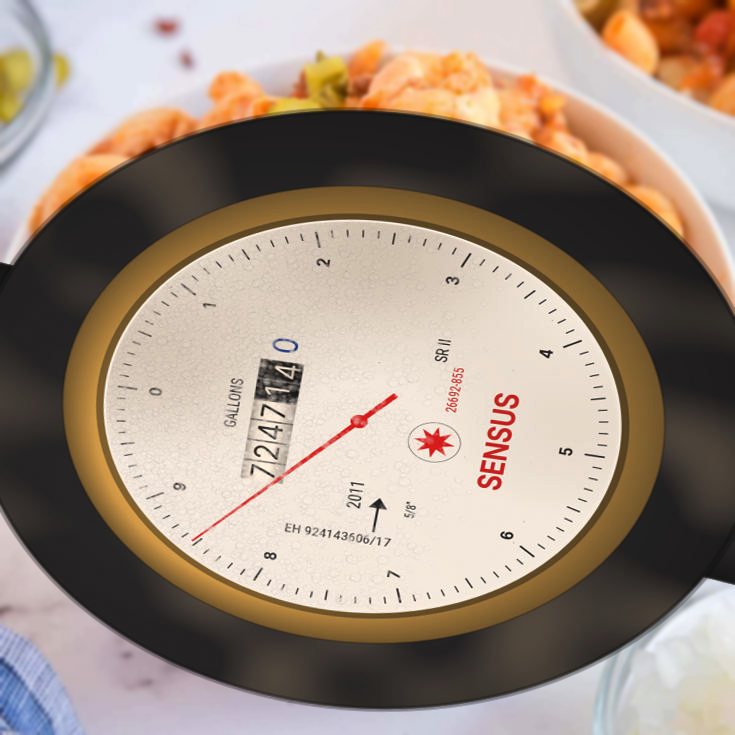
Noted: {"value": 7247138.5, "unit": "gal"}
